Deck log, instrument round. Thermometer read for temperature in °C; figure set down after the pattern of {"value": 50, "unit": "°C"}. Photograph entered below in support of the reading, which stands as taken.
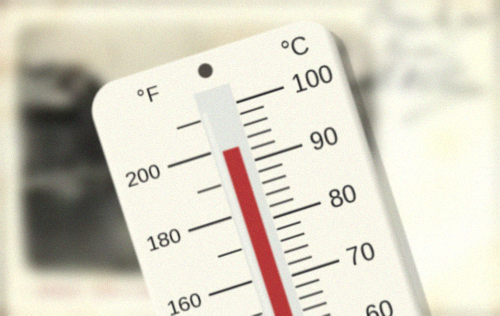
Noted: {"value": 93, "unit": "°C"}
